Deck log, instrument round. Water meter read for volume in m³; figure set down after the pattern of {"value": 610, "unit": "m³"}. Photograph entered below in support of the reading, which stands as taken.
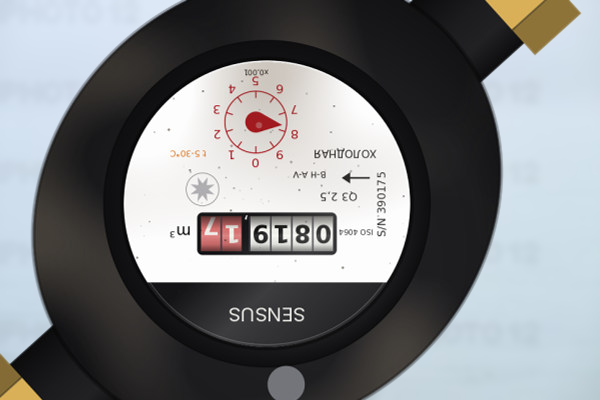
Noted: {"value": 819.167, "unit": "m³"}
